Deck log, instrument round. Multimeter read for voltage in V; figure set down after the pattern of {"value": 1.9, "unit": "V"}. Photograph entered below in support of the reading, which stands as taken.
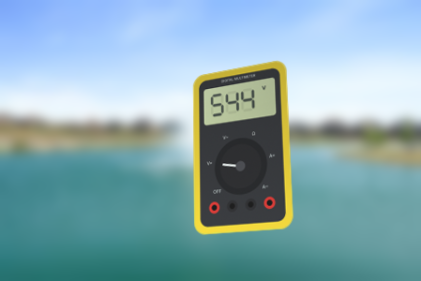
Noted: {"value": 544, "unit": "V"}
